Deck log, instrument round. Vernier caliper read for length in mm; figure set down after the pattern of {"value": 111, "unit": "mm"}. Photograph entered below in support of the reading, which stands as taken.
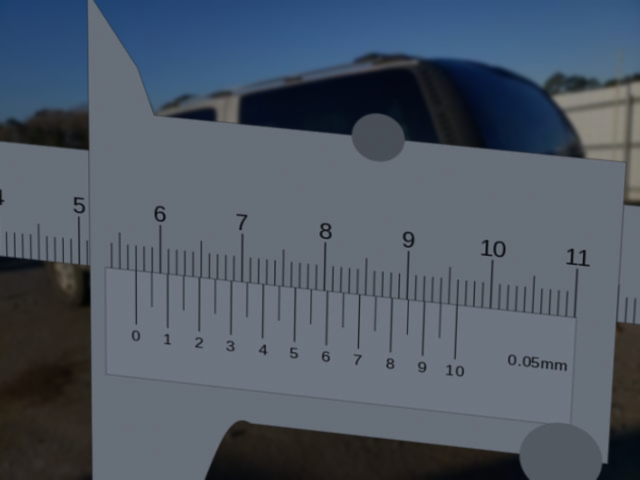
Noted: {"value": 57.0, "unit": "mm"}
